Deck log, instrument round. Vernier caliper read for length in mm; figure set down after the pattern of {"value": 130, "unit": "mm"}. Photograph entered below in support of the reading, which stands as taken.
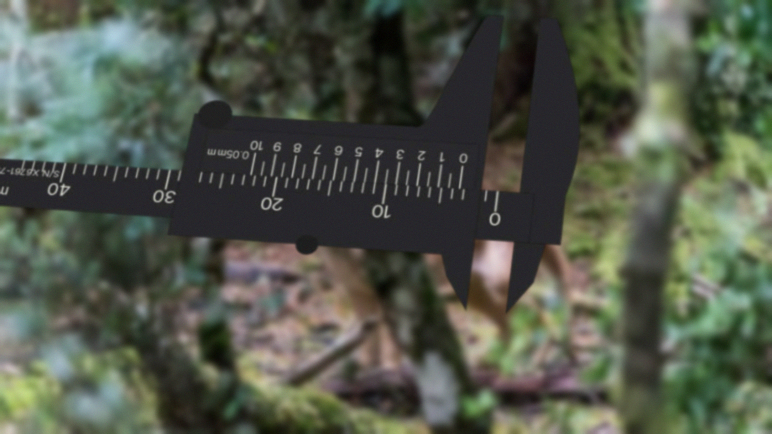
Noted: {"value": 3.4, "unit": "mm"}
